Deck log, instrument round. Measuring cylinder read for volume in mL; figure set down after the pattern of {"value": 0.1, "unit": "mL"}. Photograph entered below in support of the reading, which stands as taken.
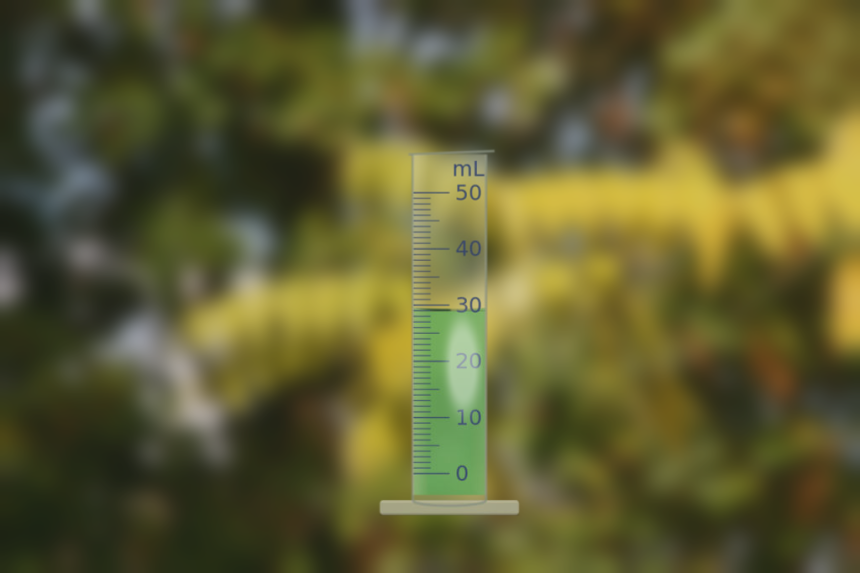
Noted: {"value": 29, "unit": "mL"}
